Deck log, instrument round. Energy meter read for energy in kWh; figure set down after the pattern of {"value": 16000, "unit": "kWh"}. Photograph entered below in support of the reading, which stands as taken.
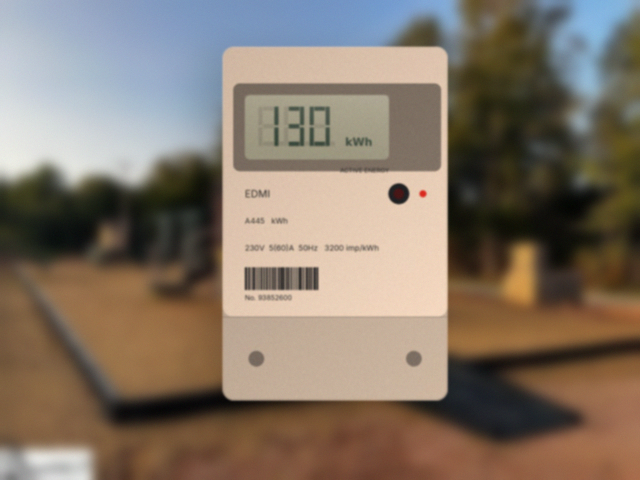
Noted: {"value": 130, "unit": "kWh"}
